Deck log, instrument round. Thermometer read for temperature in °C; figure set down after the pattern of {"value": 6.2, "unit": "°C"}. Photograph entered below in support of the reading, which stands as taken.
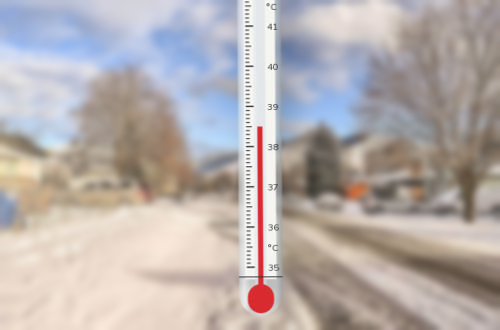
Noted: {"value": 38.5, "unit": "°C"}
